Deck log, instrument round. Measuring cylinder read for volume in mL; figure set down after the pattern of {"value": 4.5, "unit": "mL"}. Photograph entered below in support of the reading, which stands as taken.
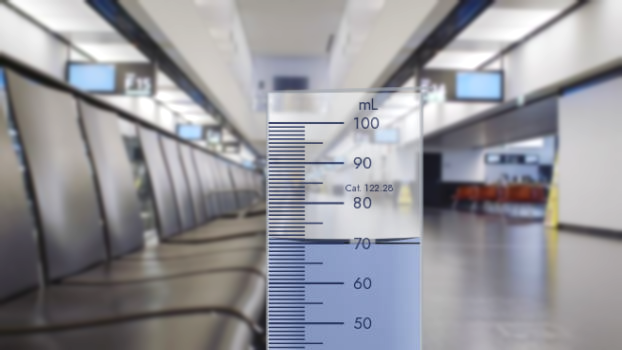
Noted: {"value": 70, "unit": "mL"}
